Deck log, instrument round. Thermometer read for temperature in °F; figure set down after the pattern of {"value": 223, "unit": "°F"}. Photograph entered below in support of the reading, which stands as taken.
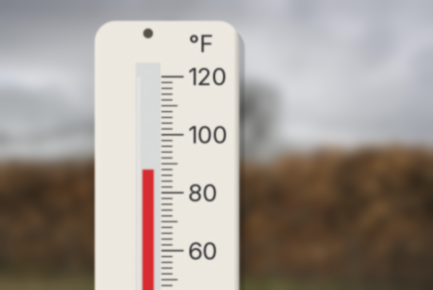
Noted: {"value": 88, "unit": "°F"}
